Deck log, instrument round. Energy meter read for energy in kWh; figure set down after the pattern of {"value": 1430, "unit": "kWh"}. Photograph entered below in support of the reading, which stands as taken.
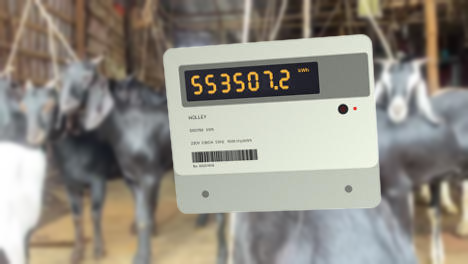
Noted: {"value": 553507.2, "unit": "kWh"}
